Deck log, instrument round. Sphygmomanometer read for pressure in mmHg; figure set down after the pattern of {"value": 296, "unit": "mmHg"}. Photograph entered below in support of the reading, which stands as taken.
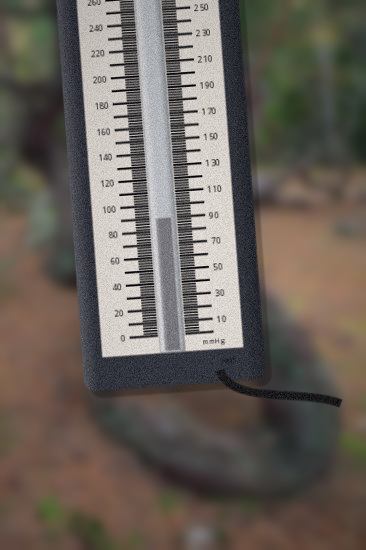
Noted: {"value": 90, "unit": "mmHg"}
